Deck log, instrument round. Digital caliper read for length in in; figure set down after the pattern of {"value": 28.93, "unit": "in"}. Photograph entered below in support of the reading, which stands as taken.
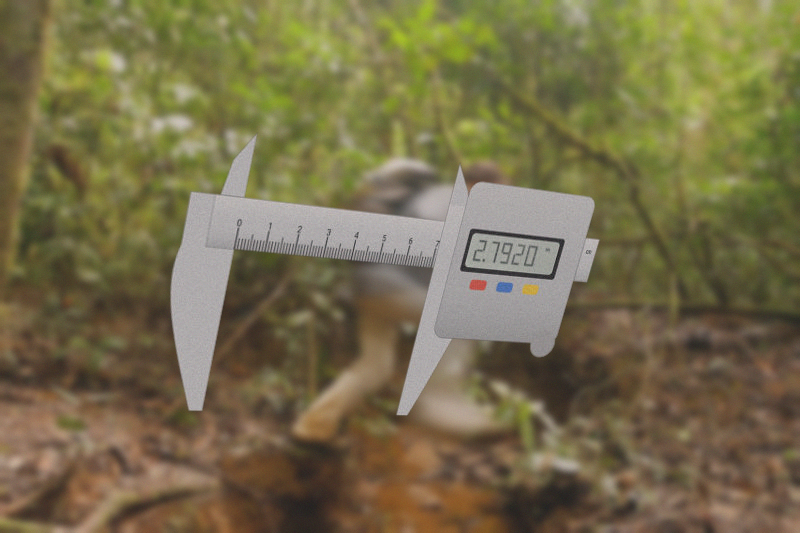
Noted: {"value": 2.7920, "unit": "in"}
